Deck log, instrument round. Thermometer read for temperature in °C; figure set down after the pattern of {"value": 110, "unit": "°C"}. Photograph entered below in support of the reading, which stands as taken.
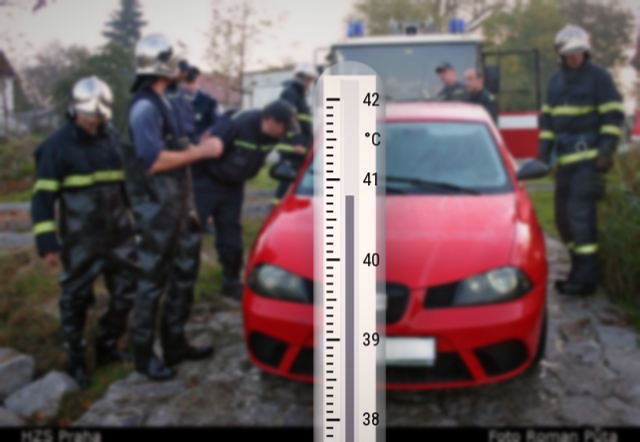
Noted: {"value": 40.8, "unit": "°C"}
